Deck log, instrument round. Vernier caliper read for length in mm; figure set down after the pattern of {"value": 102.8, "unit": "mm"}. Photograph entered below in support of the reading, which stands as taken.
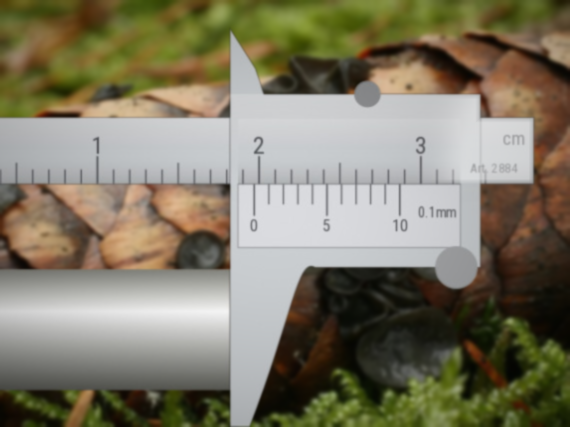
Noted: {"value": 19.7, "unit": "mm"}
